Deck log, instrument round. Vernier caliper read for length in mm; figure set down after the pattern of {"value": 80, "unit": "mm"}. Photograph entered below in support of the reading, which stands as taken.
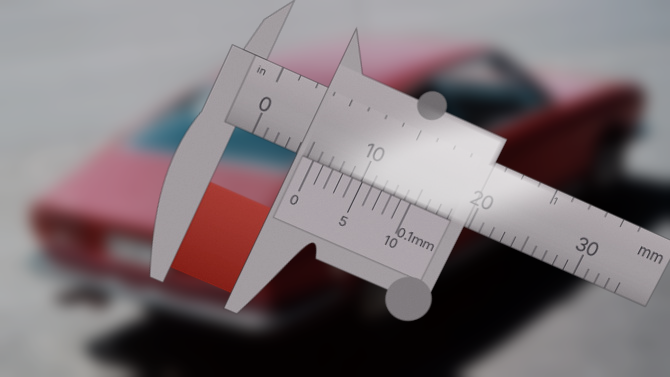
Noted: {"value": 5.6, "unit": "mm"}
